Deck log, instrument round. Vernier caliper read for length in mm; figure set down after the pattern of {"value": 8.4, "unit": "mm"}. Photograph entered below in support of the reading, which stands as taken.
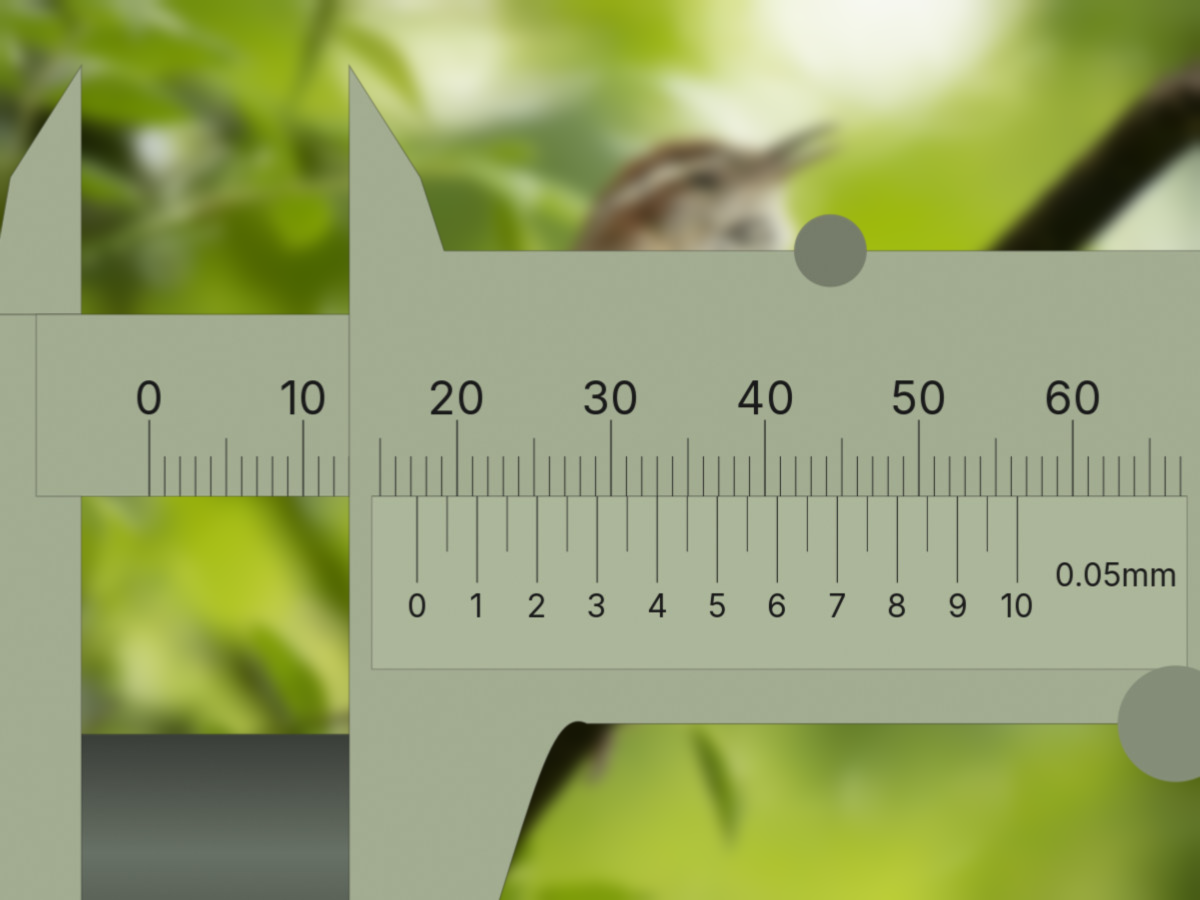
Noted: {"value": 17.4, "unit": "mm"}
